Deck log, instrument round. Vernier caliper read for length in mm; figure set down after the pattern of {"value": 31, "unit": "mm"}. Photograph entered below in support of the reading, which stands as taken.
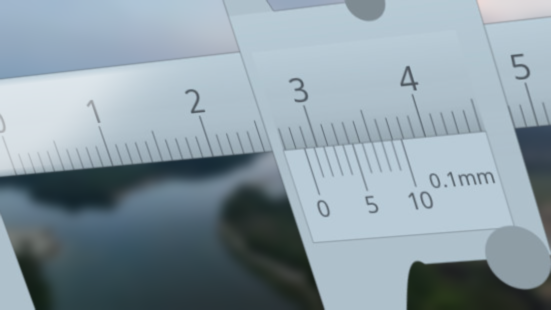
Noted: {"value": 28.8, "unit": "mm"}
